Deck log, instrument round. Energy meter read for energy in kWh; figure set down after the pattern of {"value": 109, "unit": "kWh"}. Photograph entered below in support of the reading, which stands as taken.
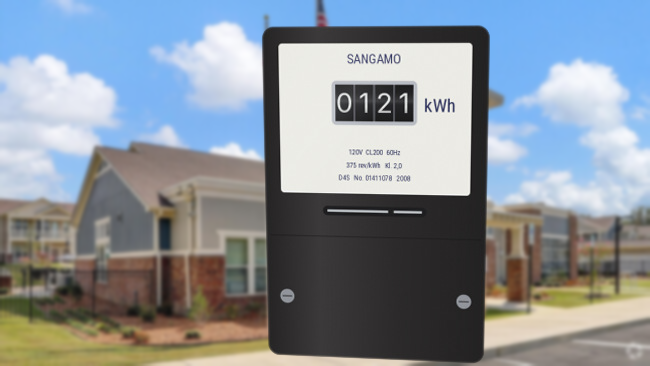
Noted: {"value": 121, "unit": "kWh"}
